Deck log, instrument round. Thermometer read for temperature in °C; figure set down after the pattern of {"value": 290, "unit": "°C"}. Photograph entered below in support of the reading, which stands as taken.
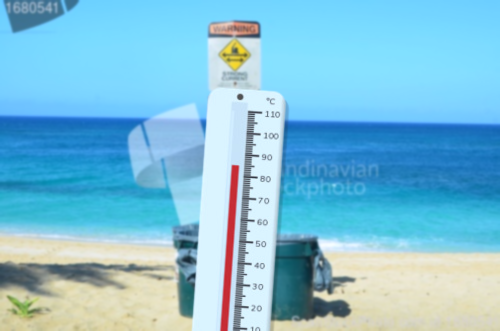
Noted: {"value": 85, "unit": "°C"}
